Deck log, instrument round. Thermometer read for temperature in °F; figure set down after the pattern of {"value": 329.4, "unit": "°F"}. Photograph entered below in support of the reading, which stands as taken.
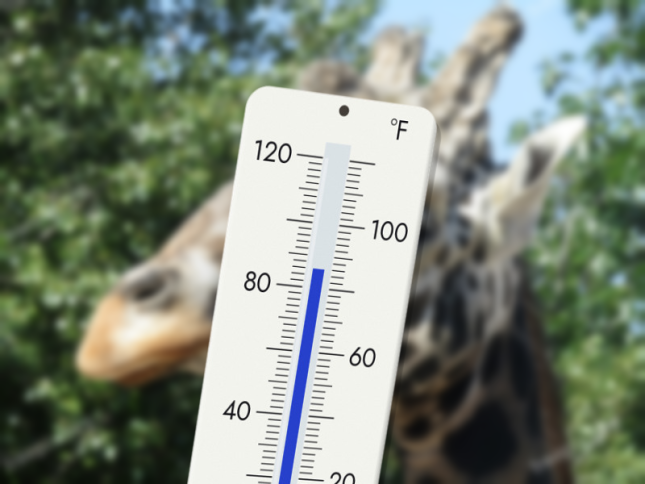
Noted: {"value": 86, "unit": "°F"}
